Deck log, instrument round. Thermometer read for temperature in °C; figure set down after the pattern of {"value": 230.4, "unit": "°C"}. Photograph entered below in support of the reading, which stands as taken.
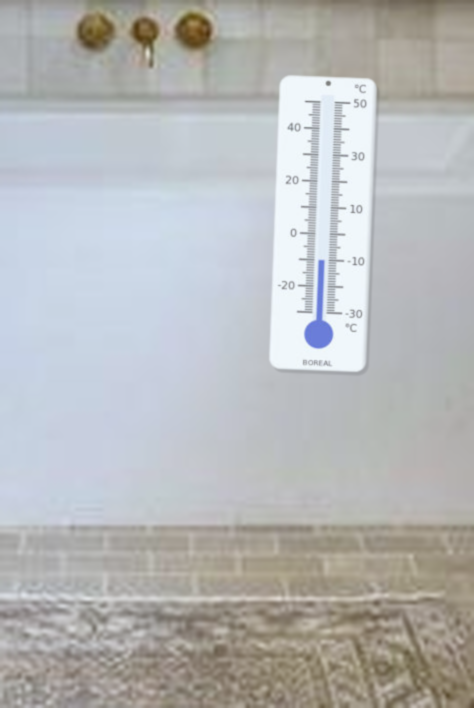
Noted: {"value": -10, "unit": "°C"}
